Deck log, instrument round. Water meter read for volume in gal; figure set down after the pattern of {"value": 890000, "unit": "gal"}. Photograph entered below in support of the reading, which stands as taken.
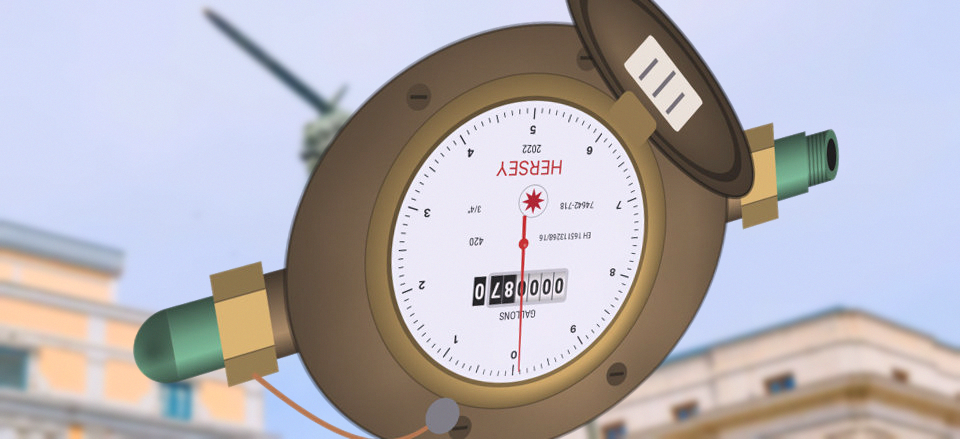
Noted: {"value": 869.9, "unit": "gal"}
